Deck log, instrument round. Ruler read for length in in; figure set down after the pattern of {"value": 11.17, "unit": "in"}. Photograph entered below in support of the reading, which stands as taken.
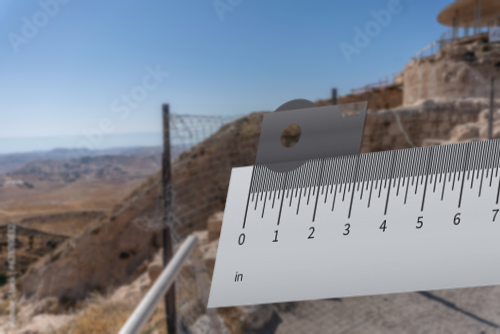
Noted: {"value": 3, "unit": "in"}
